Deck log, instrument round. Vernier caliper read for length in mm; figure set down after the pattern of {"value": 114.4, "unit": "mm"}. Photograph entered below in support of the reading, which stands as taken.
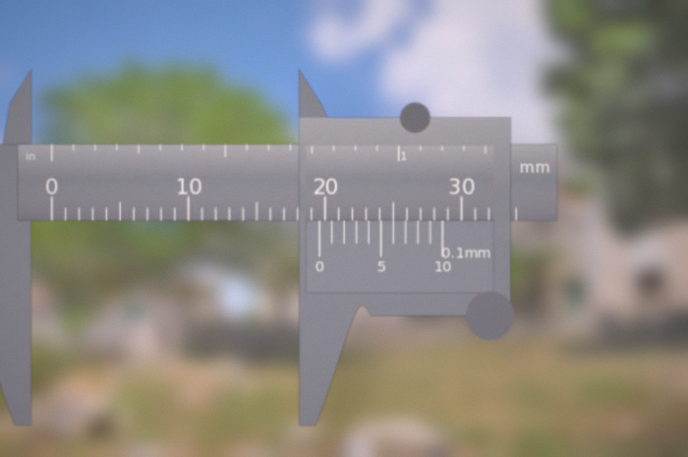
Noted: {"value": 19.6, "unit": "mm"}
